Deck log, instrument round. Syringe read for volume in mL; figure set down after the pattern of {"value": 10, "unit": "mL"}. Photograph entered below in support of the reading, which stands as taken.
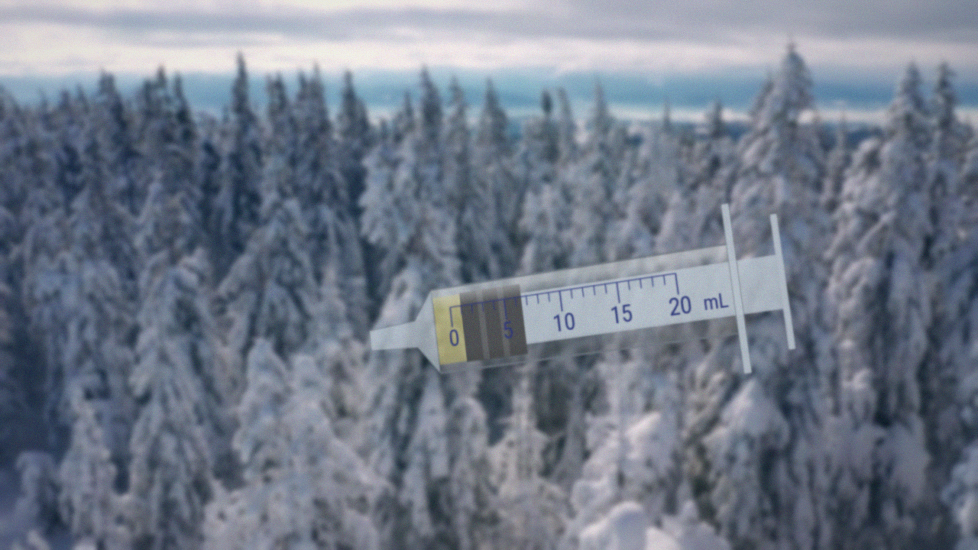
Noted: {"value": 1, "unit": "mL"}
